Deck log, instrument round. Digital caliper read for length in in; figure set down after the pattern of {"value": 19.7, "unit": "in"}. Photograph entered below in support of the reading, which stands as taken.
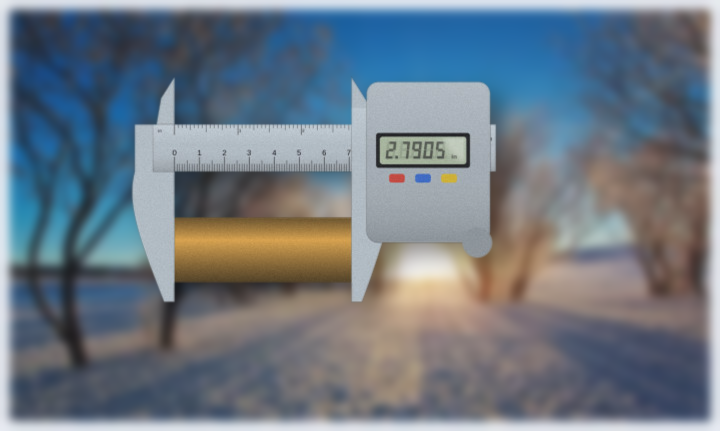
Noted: {"value": 2.7905, "unit": "in"}
